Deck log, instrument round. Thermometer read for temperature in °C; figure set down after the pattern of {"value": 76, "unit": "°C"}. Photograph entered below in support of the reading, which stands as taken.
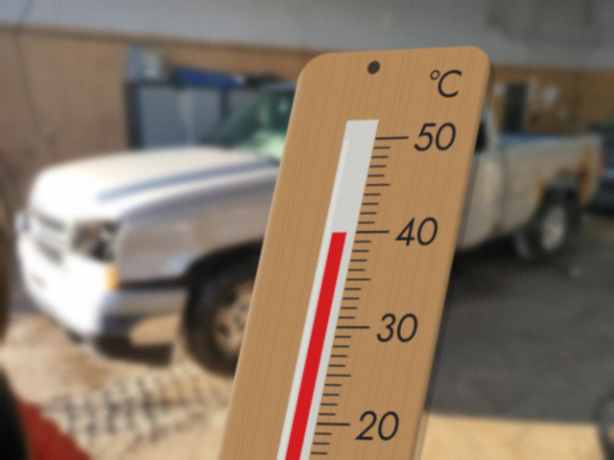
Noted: {"value": 40, "unit": "°C"}
